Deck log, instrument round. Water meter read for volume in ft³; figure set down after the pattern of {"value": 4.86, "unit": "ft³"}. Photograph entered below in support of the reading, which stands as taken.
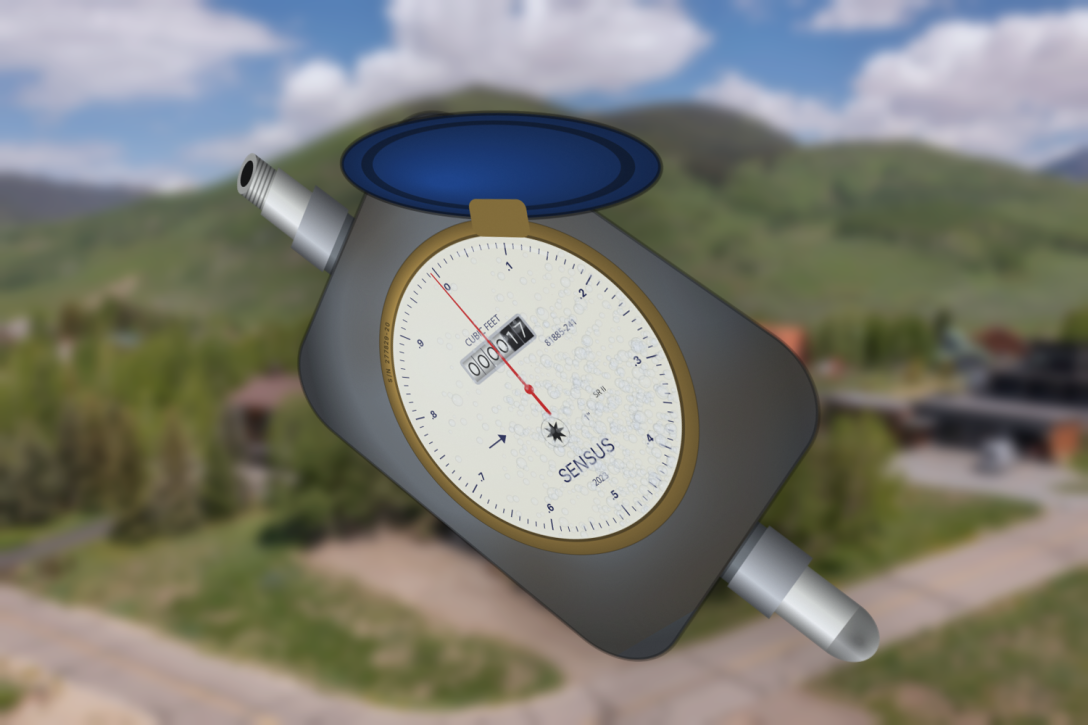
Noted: {"value": 16.99, "unit": "ft³"}
